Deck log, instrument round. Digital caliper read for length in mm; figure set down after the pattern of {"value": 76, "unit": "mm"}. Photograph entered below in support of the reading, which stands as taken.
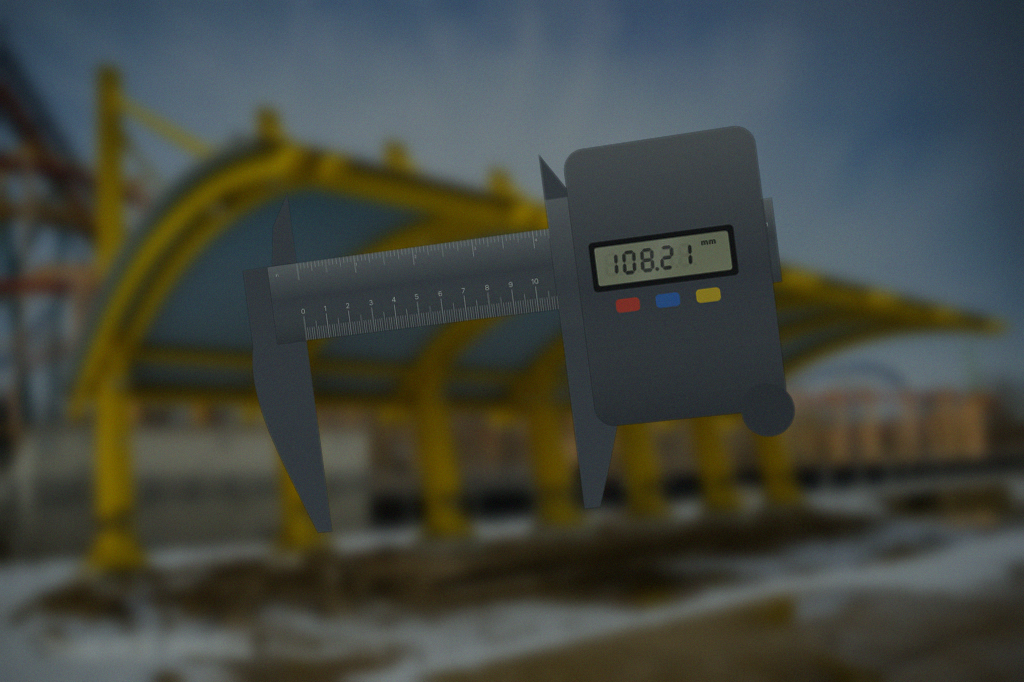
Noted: {"value": 108.21, "unit": "mm"}
